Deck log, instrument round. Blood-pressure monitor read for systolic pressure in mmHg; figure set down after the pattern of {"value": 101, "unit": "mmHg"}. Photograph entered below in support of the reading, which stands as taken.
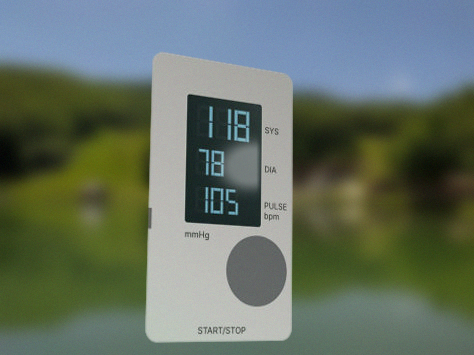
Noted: {"value": 118, "unit": "mmHg"}
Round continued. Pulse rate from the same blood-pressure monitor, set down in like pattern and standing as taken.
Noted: {"value": 105, "unit": "bpm"}
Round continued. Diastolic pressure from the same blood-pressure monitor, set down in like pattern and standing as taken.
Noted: {"value": 78, "unit": "mmHg"}
